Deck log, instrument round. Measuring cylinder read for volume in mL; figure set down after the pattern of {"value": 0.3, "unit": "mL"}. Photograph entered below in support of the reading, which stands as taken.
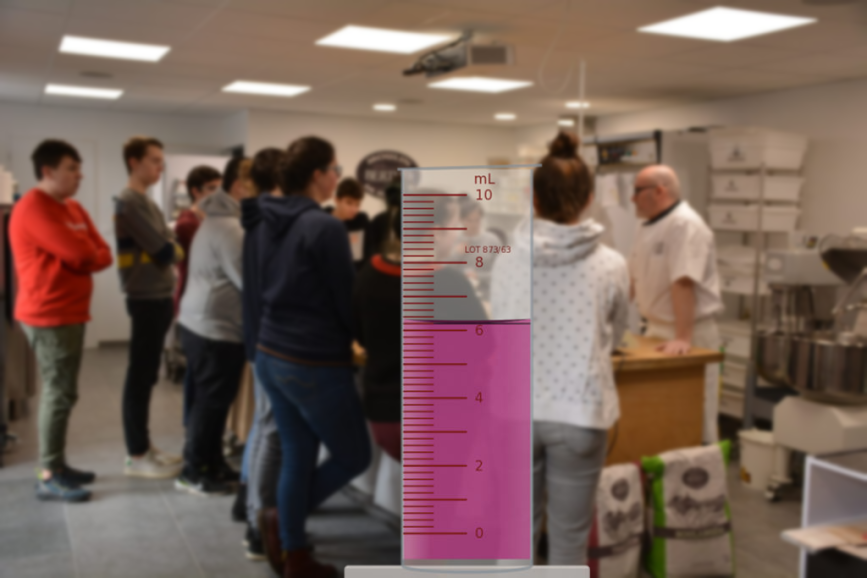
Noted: {"value": 6.2, "unit": "mL"}
